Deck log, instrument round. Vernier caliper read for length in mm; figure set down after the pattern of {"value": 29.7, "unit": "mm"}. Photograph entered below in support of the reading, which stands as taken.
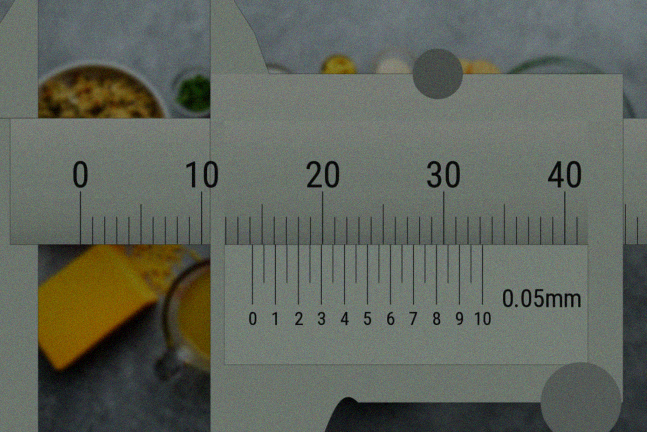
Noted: {"value": 14.2, "unit": "mm"}
